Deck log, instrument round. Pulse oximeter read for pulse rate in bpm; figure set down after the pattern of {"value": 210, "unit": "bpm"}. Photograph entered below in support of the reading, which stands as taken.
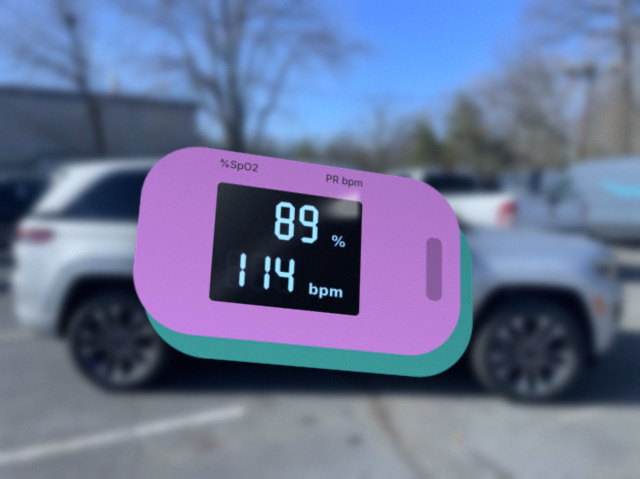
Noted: {"value": 114, "unit": "bpm"}
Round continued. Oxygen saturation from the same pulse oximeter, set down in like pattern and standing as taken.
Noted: {"value": 89, "unit": "%"}
